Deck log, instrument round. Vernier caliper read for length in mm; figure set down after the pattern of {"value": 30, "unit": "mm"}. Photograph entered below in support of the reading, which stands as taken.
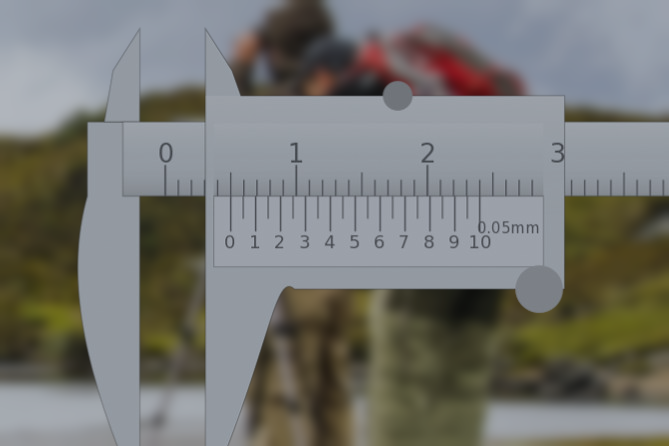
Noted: {"value": 5.0, "unit": "mm"}
